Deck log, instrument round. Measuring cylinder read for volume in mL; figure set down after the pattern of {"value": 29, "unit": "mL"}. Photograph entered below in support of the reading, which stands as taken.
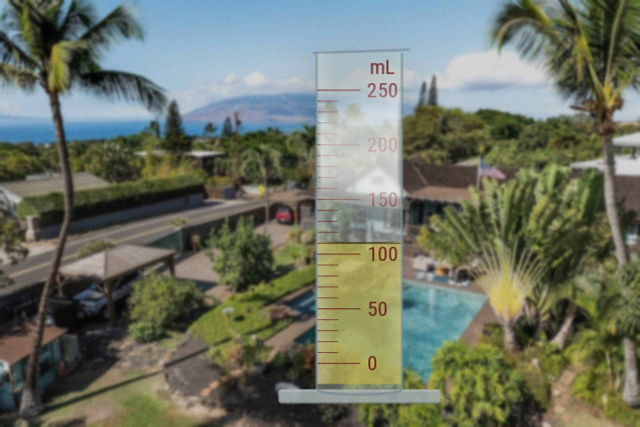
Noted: {"value": 110, "unit": "mL"}
